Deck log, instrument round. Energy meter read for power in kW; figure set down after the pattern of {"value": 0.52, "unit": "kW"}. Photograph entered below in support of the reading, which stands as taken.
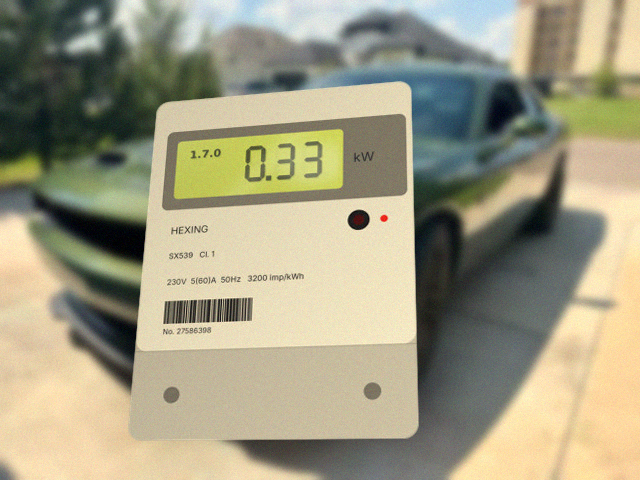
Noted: {"value": 0.33, "unit": "kW"}
